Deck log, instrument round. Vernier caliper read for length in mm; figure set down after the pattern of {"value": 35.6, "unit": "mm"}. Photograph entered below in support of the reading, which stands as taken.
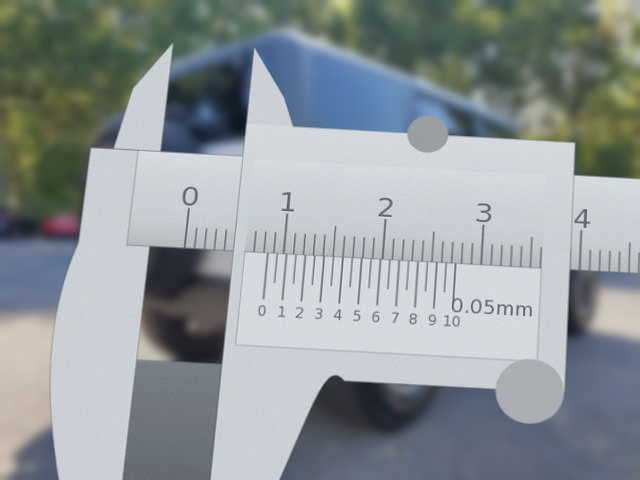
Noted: {"value": 8.4, "unit": "mm"}
